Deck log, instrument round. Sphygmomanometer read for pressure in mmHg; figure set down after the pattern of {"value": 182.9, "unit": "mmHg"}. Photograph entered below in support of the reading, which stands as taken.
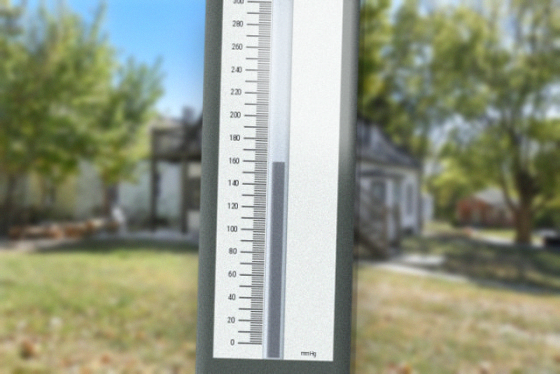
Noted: {"value": 160, "unit": "mmHg"}
